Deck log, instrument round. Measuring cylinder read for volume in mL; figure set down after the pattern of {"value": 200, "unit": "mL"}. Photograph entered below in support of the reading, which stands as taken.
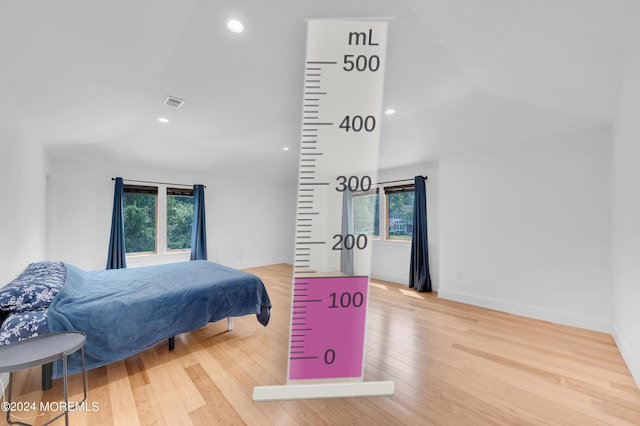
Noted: {"value": 140, "unit": "mL"}
